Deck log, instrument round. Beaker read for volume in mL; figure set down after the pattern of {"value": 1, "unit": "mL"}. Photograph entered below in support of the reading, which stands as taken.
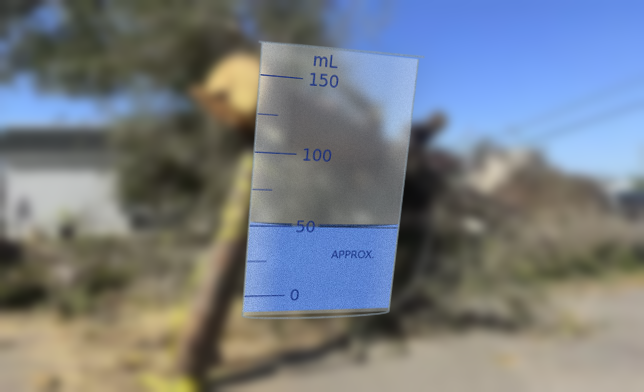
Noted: {"value": 50, "unit": "mL"}
